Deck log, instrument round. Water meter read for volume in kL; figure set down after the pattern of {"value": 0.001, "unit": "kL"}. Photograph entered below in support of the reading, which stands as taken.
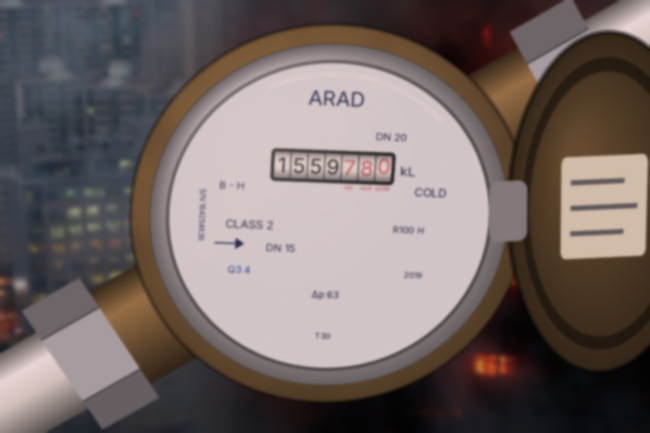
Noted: {"value": 1559.780, "unit": "kL"}
